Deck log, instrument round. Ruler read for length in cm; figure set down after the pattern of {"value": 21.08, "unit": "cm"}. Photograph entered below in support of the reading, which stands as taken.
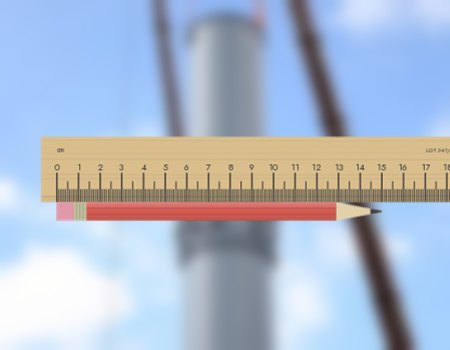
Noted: {"value": 15, "unit": "cm"}
